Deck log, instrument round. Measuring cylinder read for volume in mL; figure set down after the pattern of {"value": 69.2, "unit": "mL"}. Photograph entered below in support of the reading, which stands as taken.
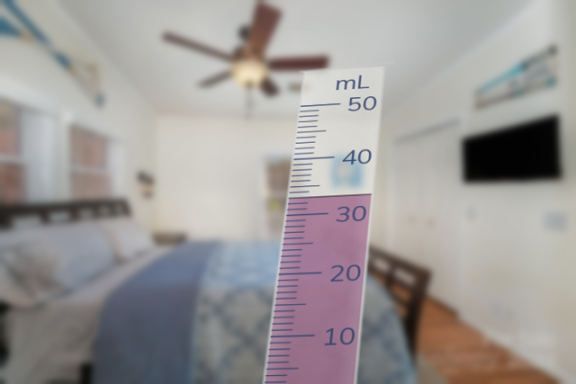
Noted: {"value": 33, "unit": "mL"}
